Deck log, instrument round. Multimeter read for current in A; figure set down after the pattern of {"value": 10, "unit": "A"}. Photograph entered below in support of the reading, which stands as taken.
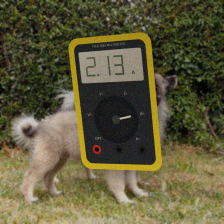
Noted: {"value": 2.13, "unit": "A"}
